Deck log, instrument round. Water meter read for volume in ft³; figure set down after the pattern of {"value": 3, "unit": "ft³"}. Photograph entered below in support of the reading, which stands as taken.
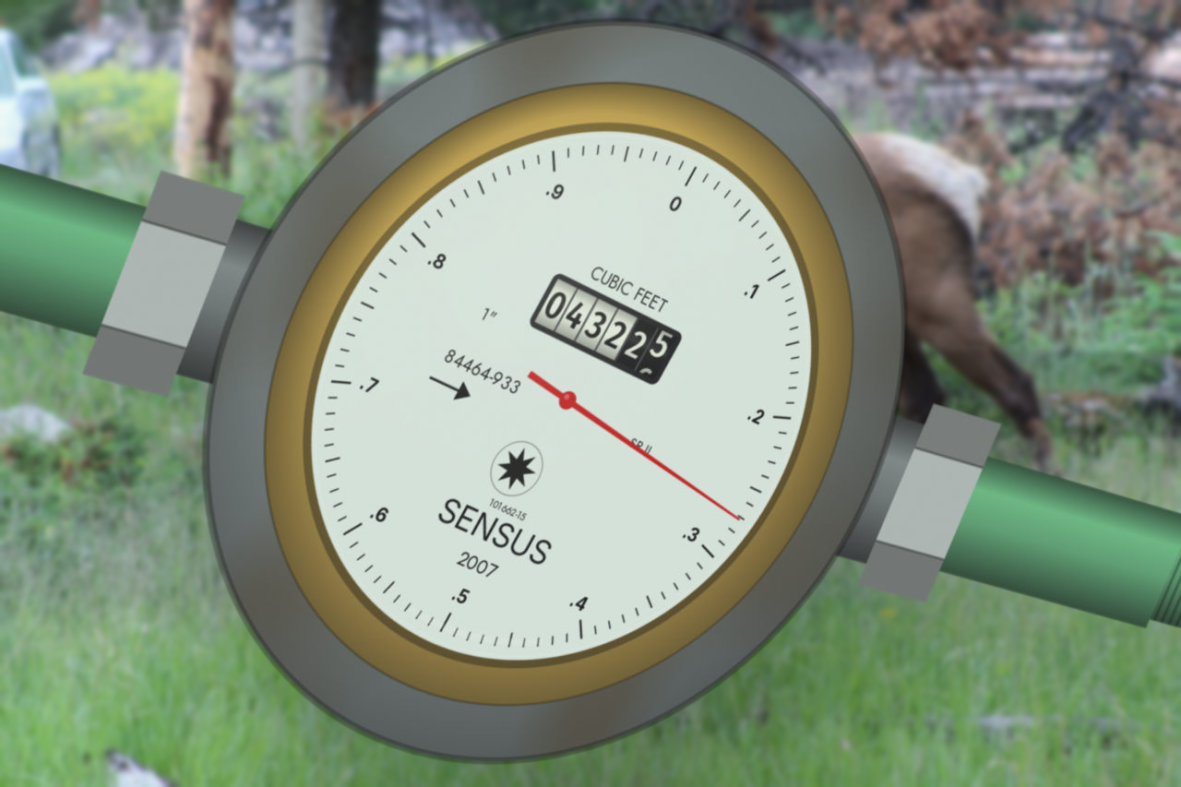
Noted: {"value": 43225.27, "unit": "ft³"}
